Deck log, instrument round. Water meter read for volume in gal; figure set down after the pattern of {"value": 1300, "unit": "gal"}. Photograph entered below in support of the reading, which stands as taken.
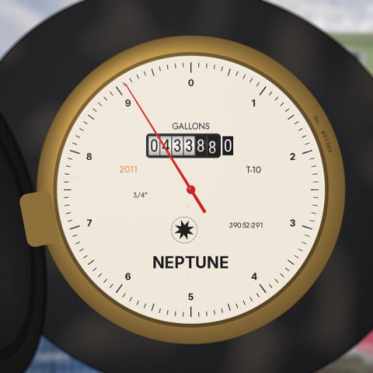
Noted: {"value": 433879.1, "unit": "gal"}
